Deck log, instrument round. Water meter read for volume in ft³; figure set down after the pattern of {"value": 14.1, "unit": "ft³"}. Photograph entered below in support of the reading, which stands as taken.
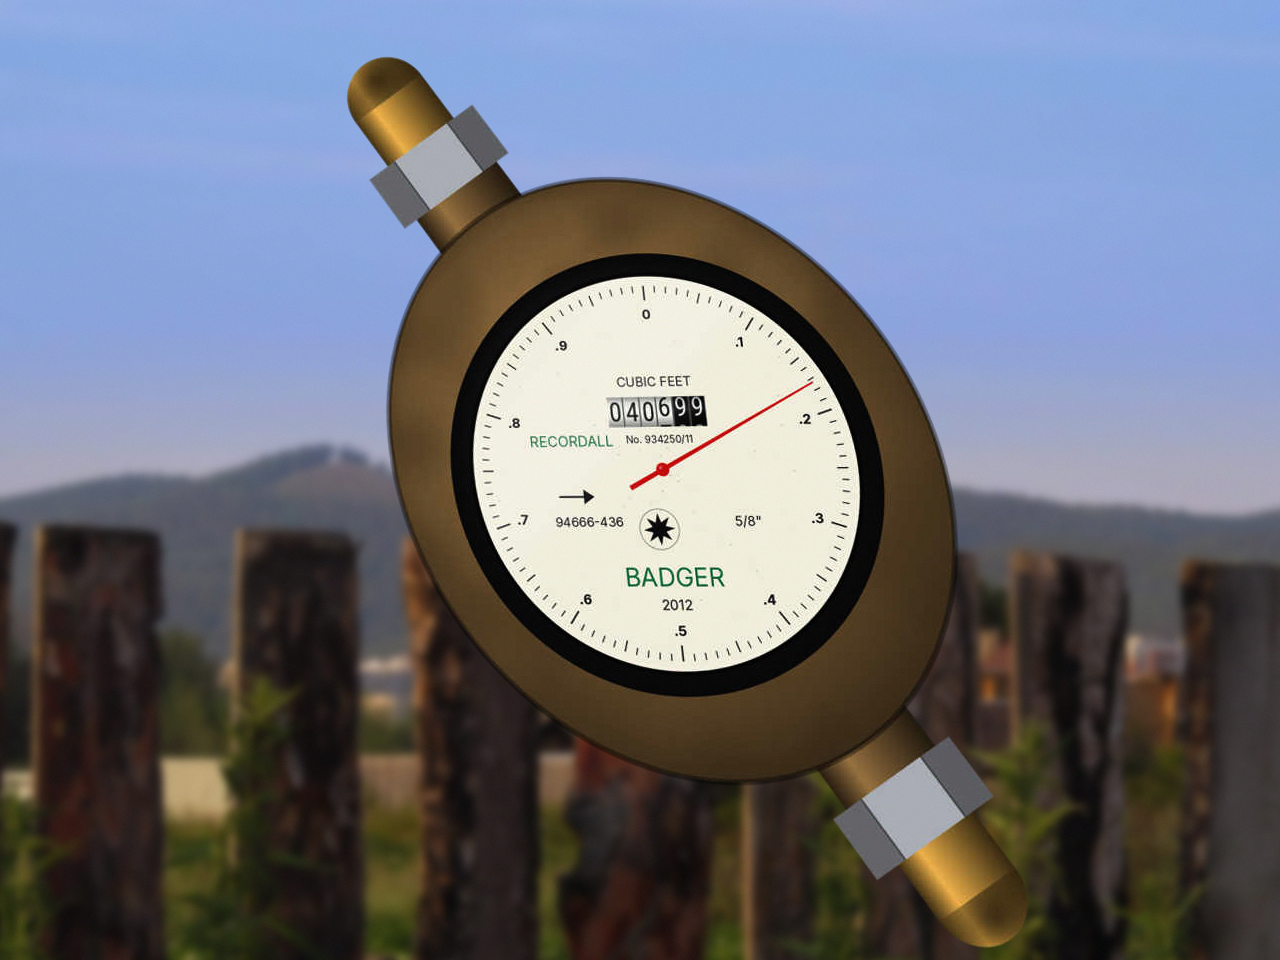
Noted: {"value": 40699.17, "unit": "ft³"}
